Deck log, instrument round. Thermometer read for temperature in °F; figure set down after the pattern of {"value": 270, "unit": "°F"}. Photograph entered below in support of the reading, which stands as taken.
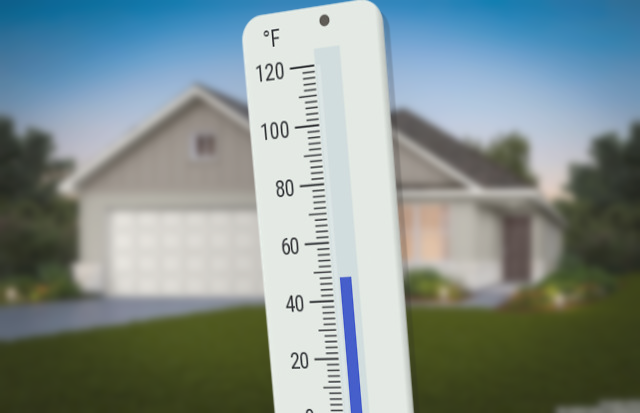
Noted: {"value": 48, "unit": "°F"}
